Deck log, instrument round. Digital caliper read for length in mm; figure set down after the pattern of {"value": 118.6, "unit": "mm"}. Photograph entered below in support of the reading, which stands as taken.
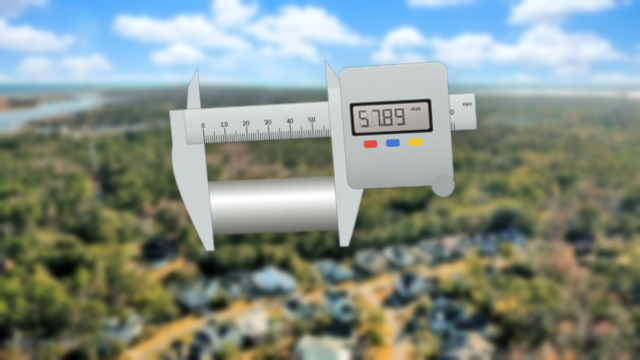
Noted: {"value": 57.89, "unit": "mm"}
